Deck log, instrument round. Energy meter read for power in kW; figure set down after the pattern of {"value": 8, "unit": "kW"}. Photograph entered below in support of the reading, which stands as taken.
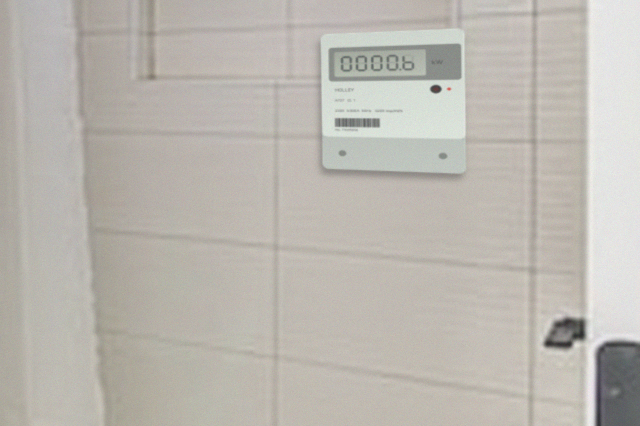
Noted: {"value": 0.6, "unit": "kW"}
